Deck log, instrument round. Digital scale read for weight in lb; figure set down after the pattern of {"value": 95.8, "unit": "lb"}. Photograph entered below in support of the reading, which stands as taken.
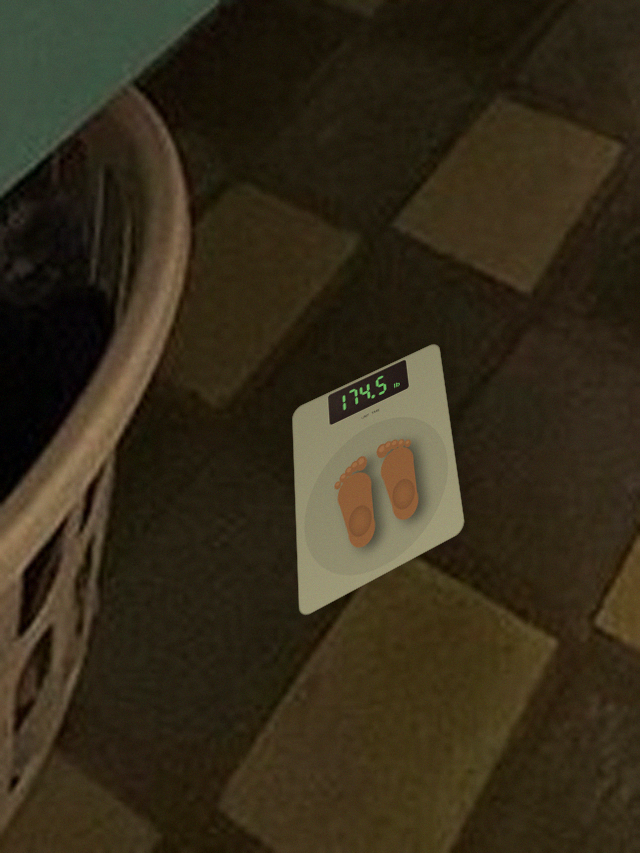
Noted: {"value": 174.5, "unit": "lb"}
